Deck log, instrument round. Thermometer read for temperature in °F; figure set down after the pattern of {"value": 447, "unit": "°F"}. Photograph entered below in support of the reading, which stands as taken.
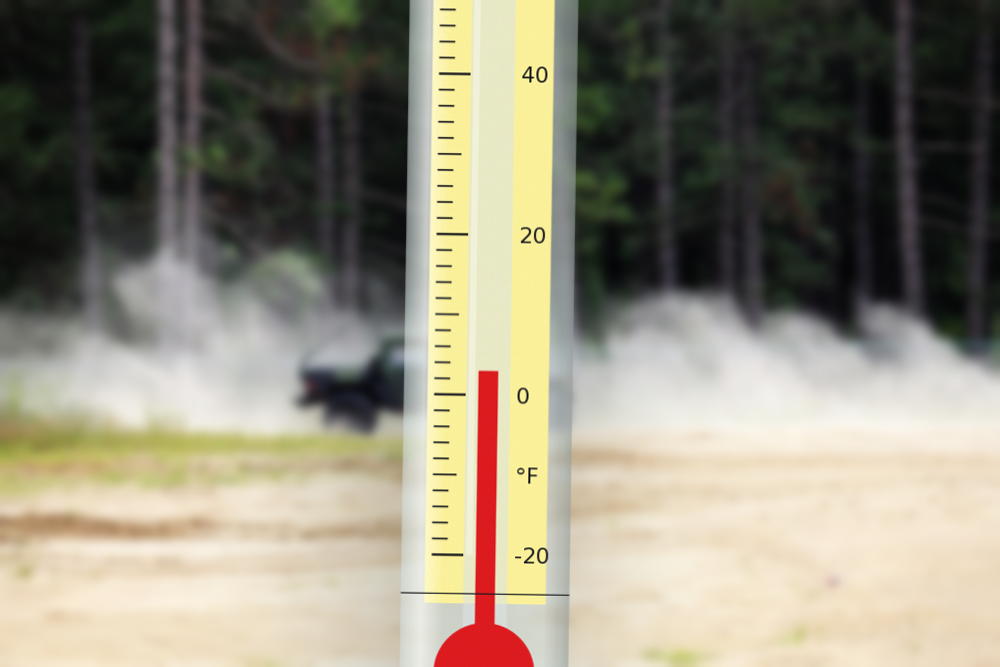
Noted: {"value": 3, "unit": "°F"}
